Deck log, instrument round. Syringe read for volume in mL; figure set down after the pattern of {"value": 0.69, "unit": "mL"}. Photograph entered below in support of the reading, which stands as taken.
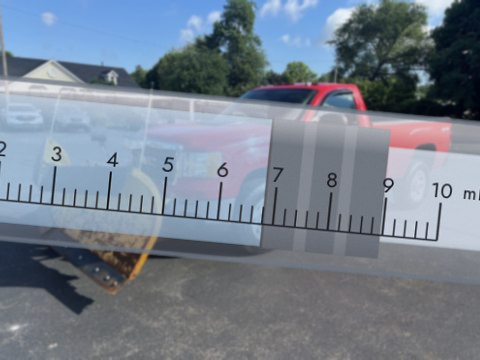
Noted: {"value": 6.8, "unit": "mL"}
